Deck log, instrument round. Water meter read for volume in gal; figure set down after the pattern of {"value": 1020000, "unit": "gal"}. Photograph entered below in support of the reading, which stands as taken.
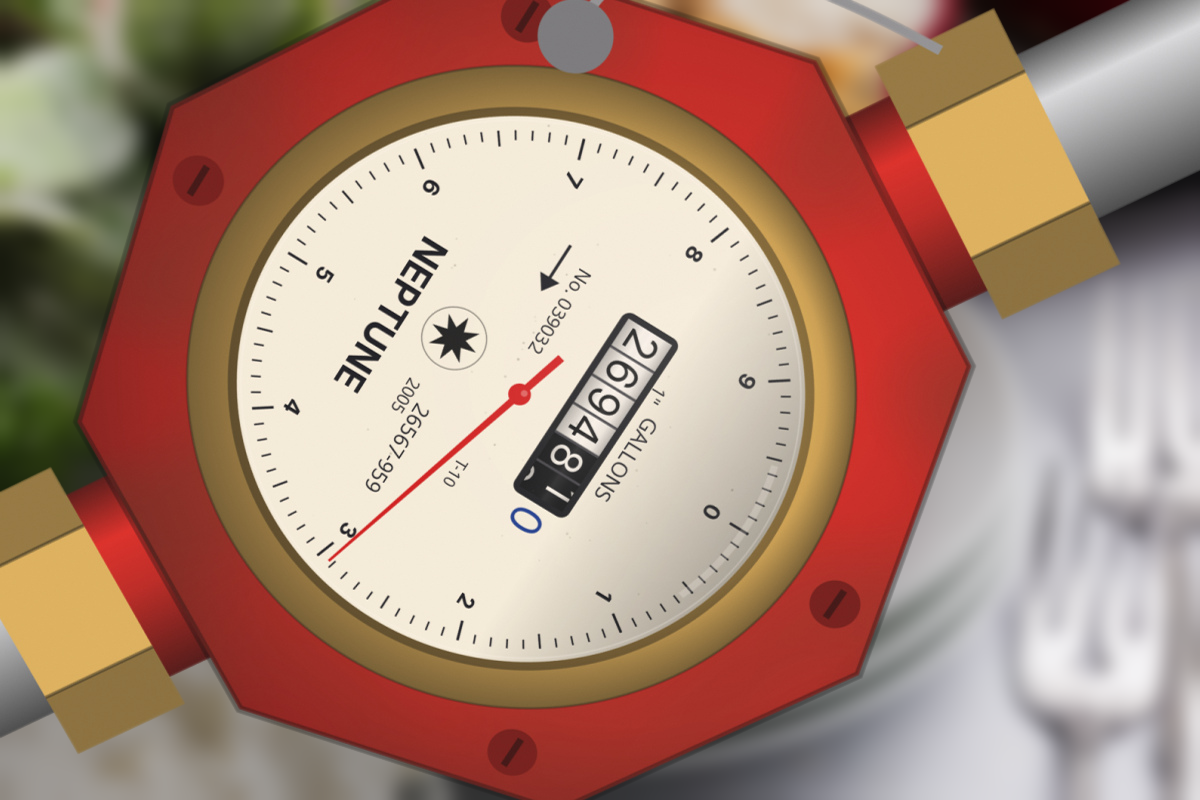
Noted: {"value": 2694812.9, "unit": "gal"}
